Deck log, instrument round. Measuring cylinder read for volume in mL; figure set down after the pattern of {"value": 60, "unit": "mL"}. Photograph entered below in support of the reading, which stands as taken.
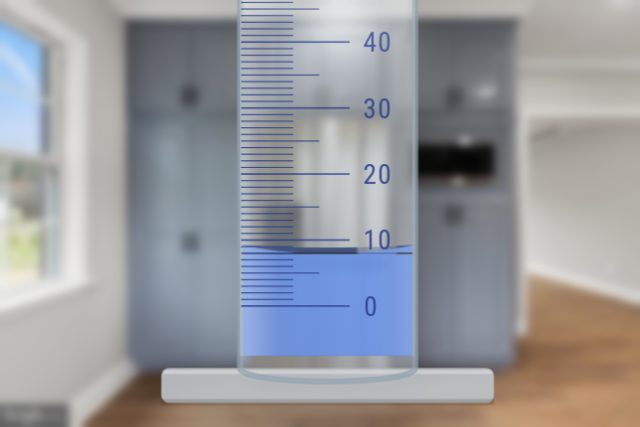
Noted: {"value": 8, "unit": "mL"}
